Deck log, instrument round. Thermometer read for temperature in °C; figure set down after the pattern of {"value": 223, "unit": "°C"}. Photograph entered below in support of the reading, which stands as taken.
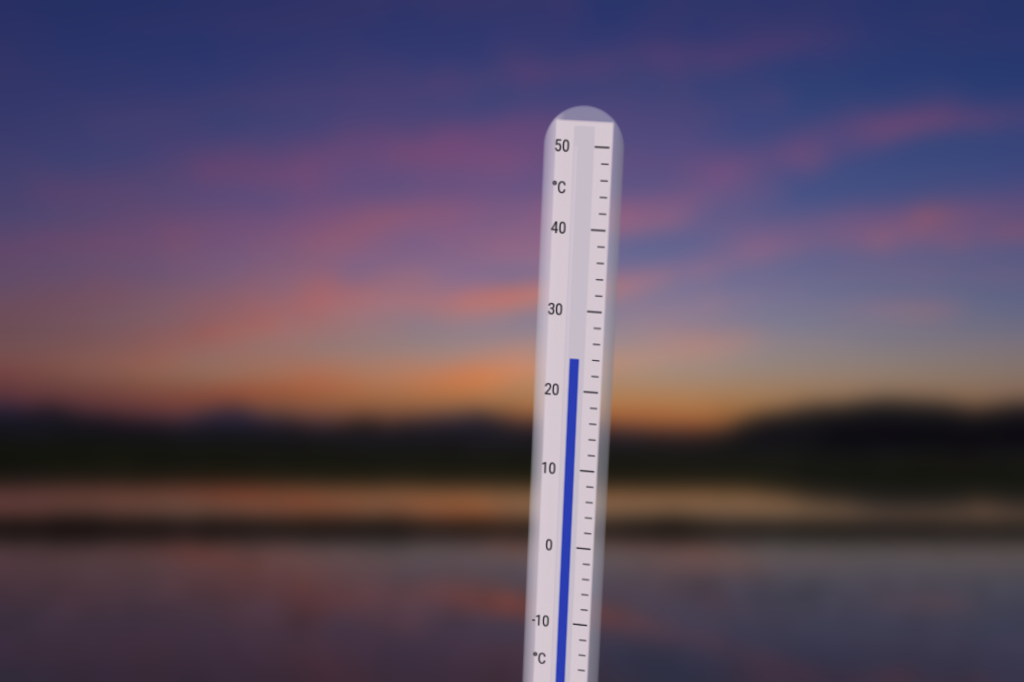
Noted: {"value": 24, "unit": "°C"}
